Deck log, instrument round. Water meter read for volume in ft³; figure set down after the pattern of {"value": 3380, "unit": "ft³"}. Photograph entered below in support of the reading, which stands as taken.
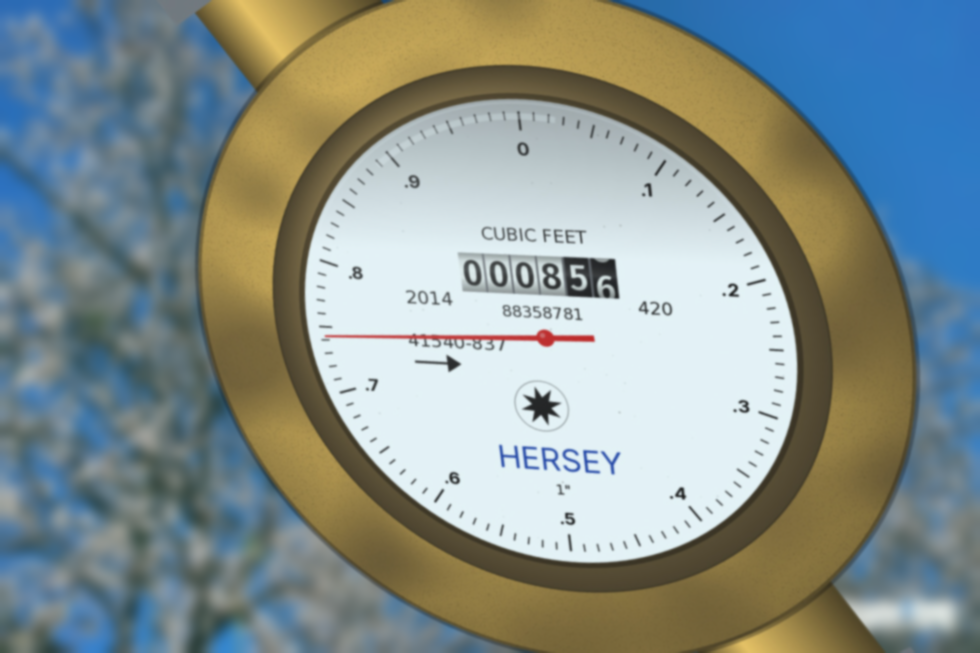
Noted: {"value": 855.74, "unit": "ft³"}
